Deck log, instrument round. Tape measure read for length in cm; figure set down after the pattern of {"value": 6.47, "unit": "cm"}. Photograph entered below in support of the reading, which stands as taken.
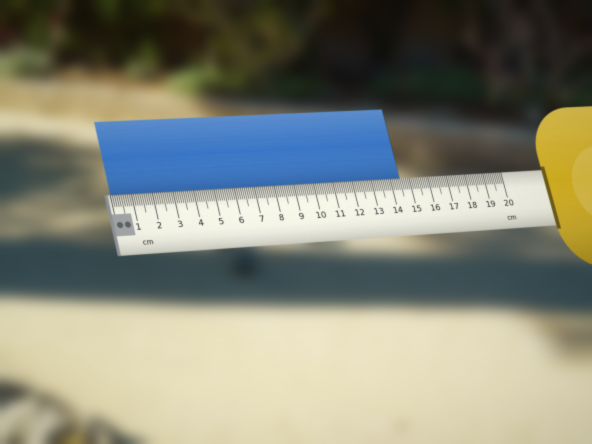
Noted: {"value": 14.5, "unit": "cm"}
